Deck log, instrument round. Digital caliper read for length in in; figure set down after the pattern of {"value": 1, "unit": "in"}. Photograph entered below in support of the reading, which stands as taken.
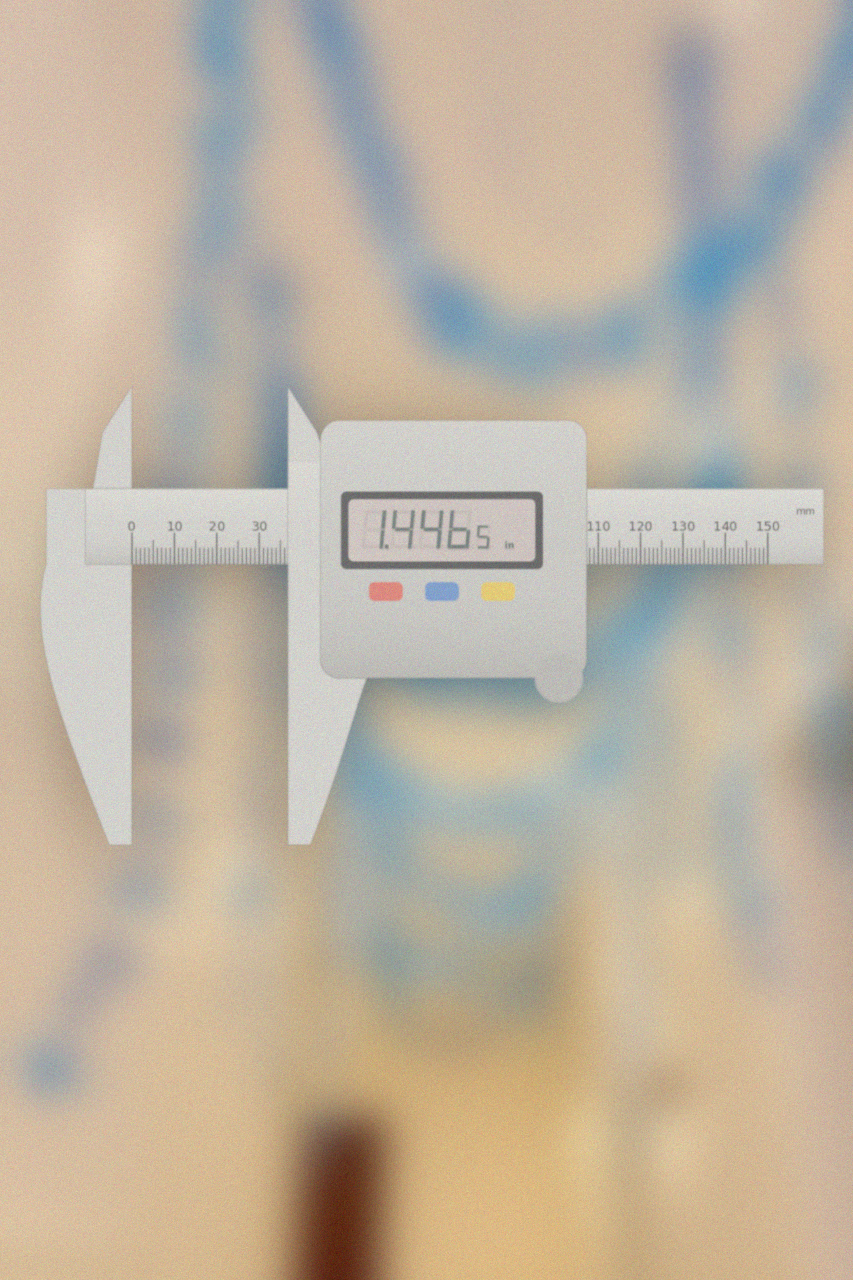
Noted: {"value": 1.4465, "unit": "in"}
